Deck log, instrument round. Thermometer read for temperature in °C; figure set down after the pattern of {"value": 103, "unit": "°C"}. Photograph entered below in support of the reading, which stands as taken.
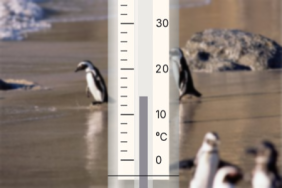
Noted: {"value": 14, "unit": "°C"}
